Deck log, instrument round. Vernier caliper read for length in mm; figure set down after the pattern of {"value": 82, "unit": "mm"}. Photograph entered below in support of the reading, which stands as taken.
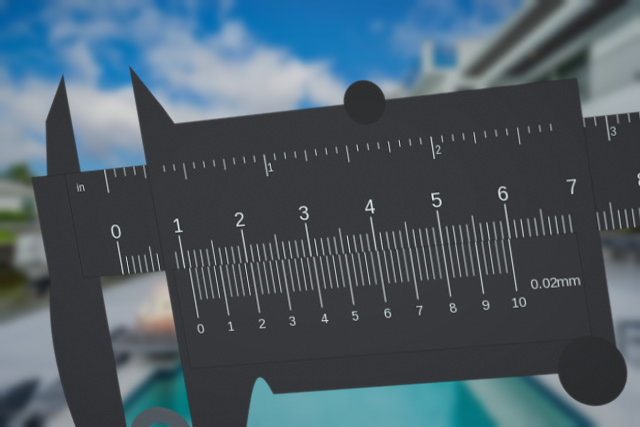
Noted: {"value": 10.8, "unit": "mm"}
